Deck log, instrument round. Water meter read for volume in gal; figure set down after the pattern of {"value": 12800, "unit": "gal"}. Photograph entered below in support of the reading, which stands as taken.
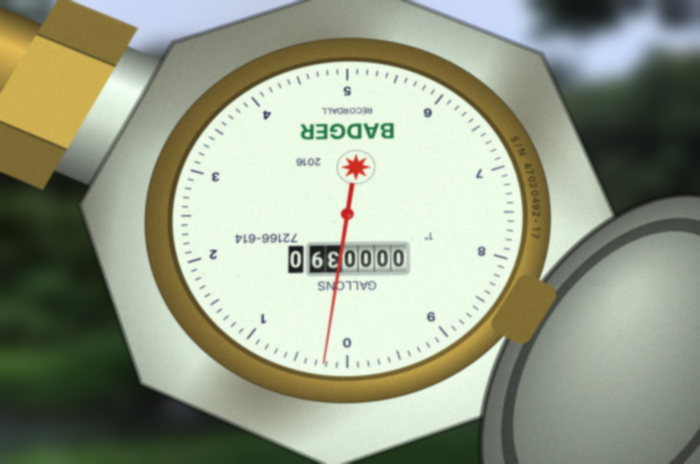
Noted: {"value": 390.2, "unit": "gal"}
